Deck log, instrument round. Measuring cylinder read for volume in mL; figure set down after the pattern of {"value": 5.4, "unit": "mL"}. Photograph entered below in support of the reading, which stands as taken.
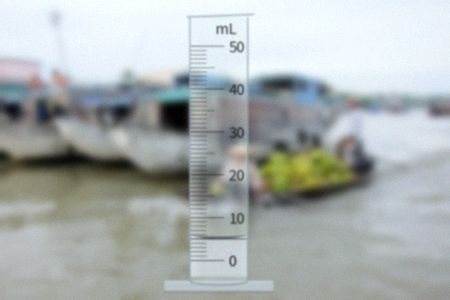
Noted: {"value": 5, "unit": "mL"}
